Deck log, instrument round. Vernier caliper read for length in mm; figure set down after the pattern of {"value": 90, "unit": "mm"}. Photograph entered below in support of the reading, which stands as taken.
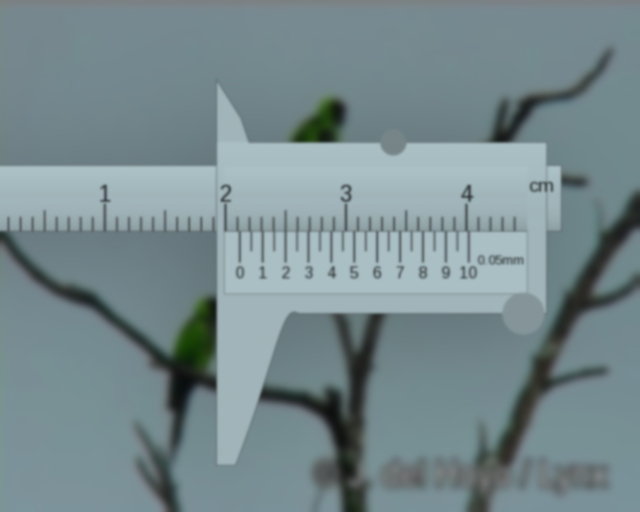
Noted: {"value": 21.2, "unit": "mm"}
